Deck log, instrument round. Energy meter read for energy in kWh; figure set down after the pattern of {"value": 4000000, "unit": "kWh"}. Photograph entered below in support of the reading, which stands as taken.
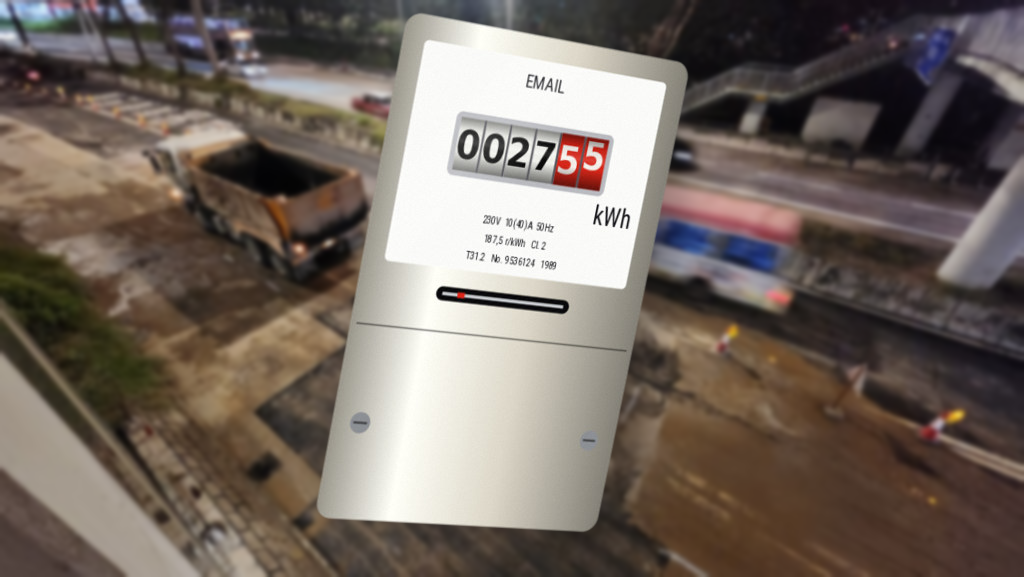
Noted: {"value": 27.55, "unit": "kWh"}
